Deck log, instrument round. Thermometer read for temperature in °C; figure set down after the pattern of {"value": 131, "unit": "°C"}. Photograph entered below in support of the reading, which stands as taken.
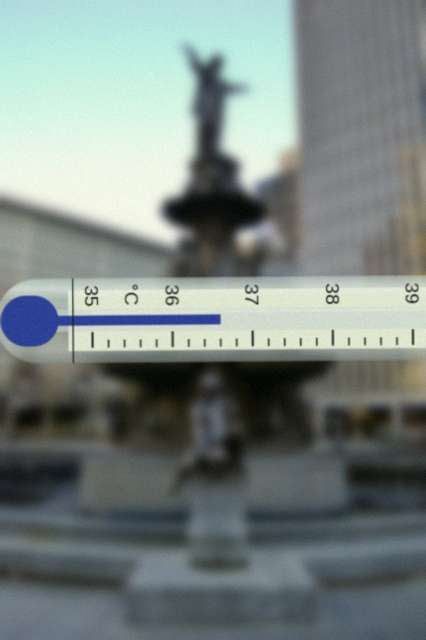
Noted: {"value": 36.6, "unit": "°C"}
